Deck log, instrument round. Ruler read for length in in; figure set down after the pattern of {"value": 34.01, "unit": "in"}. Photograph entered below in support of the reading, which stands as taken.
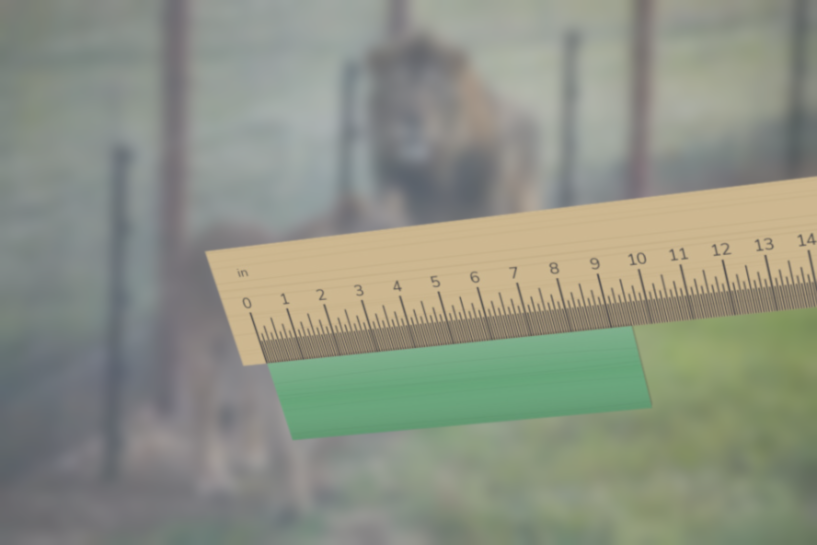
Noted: {"value": 9.5, "unit": "in"}
